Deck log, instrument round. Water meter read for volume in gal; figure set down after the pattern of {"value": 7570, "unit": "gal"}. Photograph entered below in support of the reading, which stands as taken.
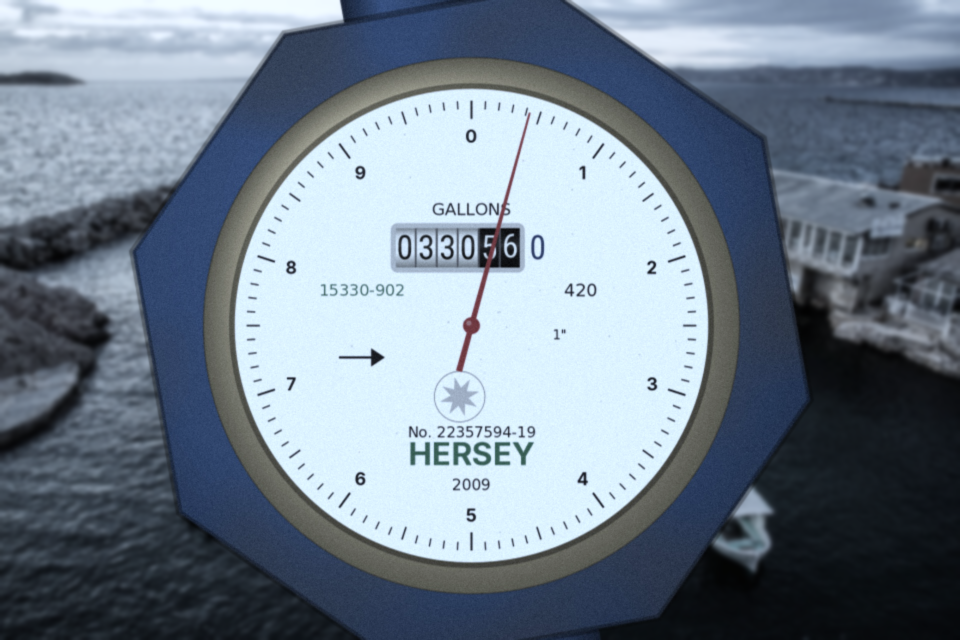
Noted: {"value": 330560.4, "unit": "gal"}
